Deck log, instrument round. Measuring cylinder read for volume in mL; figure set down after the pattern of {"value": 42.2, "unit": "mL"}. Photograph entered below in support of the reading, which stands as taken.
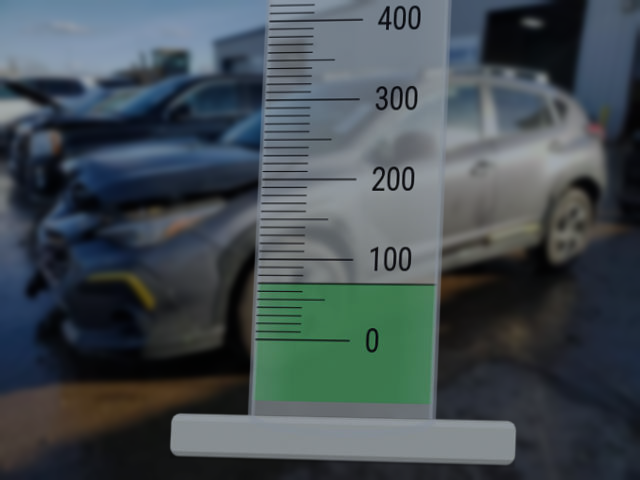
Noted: {"value": 70, "unit": "mL"}
